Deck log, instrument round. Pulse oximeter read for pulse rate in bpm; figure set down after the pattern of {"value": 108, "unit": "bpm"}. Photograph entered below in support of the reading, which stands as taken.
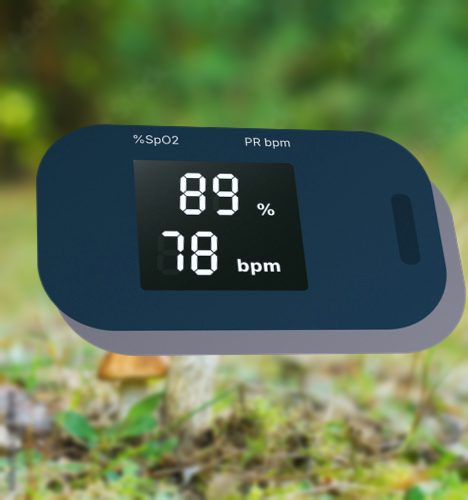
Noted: {"value": 78, "unit": "bpm"}
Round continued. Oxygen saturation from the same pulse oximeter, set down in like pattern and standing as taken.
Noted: {"value": 89, "unit": "%"}
